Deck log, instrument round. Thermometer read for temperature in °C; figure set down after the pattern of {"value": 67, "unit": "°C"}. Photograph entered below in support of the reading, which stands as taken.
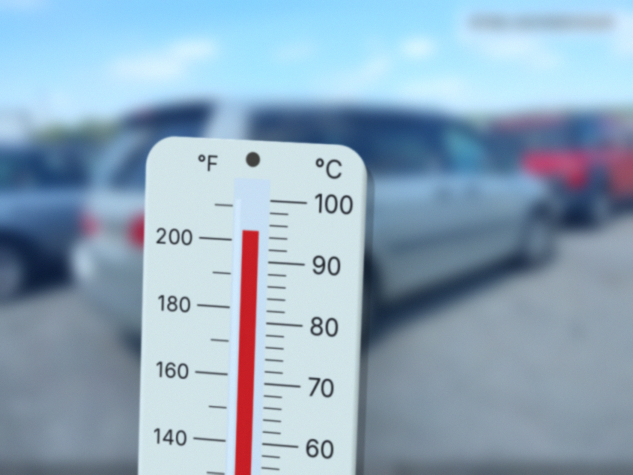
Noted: {"value": 95, "unit": "°C"}
